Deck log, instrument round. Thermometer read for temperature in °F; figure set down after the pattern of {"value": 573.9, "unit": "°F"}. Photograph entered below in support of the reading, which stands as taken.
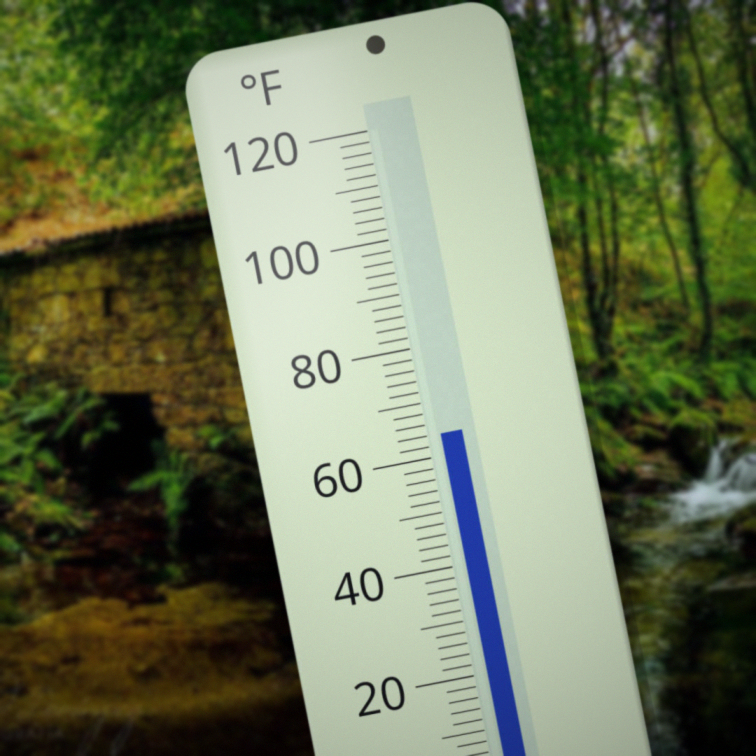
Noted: {"value": 64, "unit": "°F"}
